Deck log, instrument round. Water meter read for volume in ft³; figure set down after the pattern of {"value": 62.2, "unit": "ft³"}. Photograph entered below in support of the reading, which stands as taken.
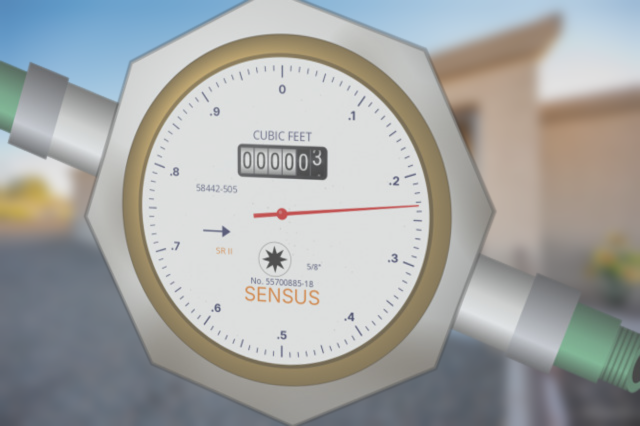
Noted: {"value": 3.23, "unit": "ft³"}
